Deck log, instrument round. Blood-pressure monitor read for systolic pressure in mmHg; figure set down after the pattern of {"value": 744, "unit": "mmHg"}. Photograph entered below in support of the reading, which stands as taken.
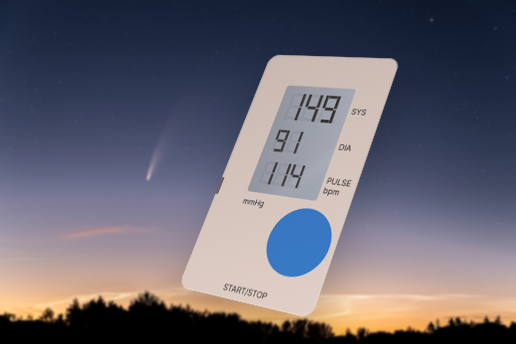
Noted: {"value": 149, "unit": "mmHg"}
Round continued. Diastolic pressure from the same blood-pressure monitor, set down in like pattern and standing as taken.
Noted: {"value": 91, "unit": "mmHg"}
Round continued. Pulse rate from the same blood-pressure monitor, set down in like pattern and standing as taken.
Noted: {"value": 114, "unit": "bpm"}
